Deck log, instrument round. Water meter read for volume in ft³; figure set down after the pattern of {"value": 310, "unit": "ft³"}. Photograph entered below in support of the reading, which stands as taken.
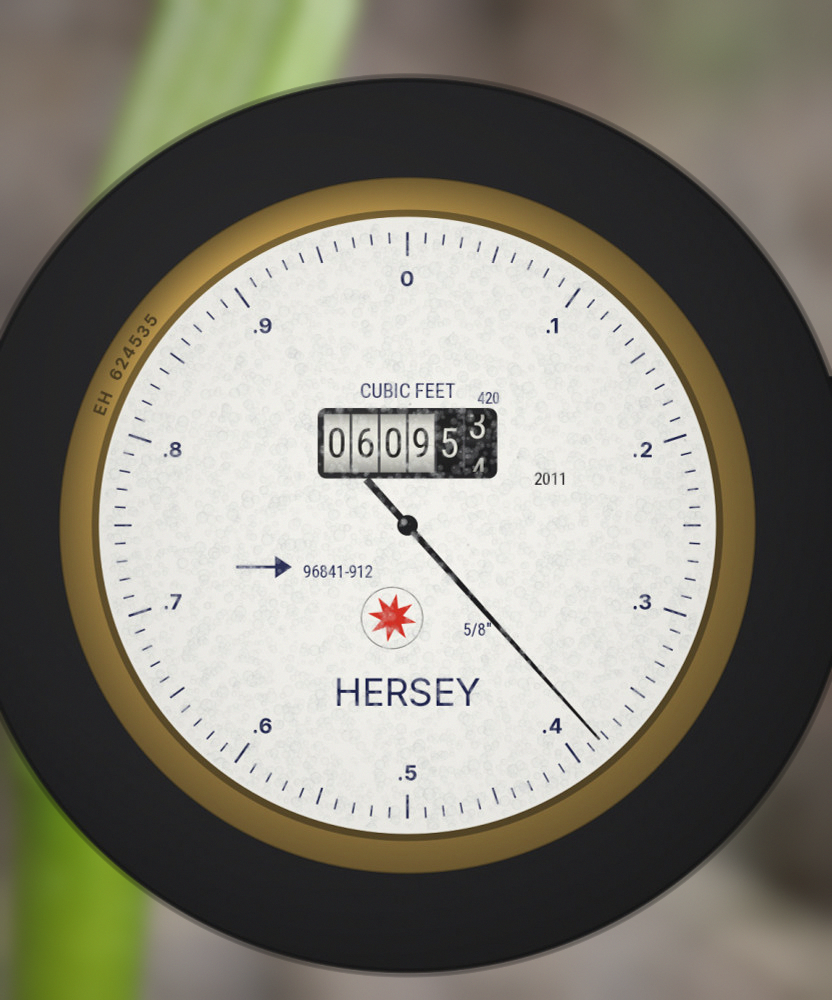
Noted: {"value": 60953.38, "unit": "ft³"}
